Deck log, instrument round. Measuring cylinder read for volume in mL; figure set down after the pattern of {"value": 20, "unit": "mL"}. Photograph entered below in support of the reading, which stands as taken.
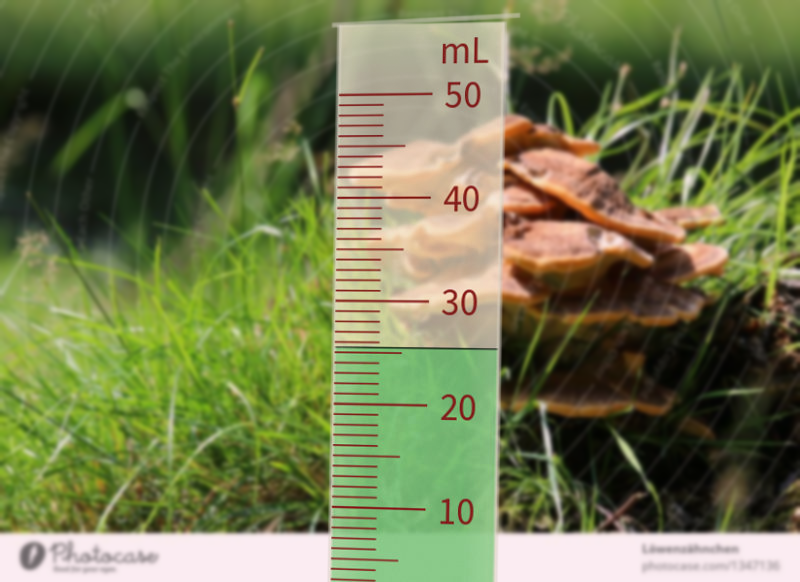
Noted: {"value": 25.5, "unit": "mL"}
